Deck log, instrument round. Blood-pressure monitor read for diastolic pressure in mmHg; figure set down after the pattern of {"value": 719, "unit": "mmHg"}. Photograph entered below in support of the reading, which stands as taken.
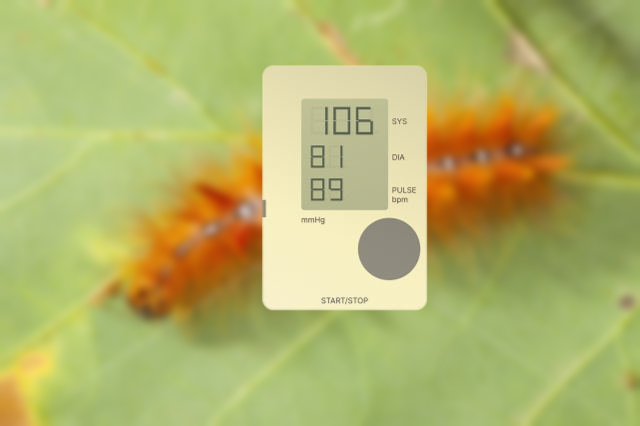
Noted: {"value": 81, "unit": "mmHg"}
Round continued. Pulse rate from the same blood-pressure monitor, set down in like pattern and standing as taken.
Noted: {"value": 89, "unit": "bpm"}
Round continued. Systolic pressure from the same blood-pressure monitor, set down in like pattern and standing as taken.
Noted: {"value": 106, "unit": "mmHg"}
